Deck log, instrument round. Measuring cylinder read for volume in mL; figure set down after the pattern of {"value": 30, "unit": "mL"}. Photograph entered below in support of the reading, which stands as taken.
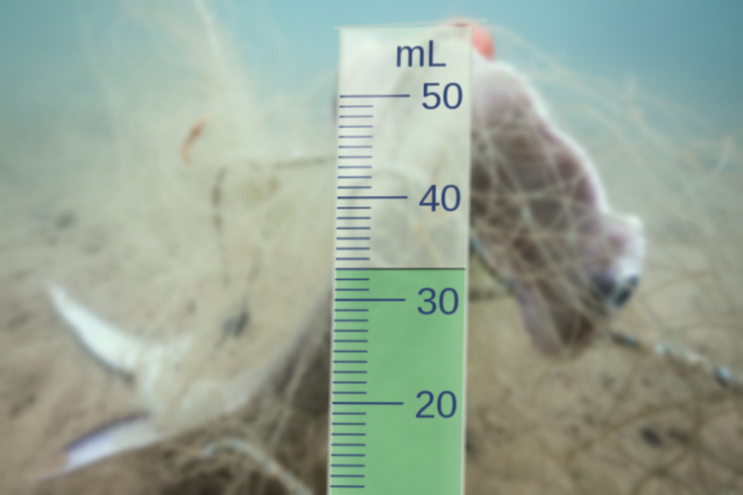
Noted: {"value": 33, "unit": "mL"}
